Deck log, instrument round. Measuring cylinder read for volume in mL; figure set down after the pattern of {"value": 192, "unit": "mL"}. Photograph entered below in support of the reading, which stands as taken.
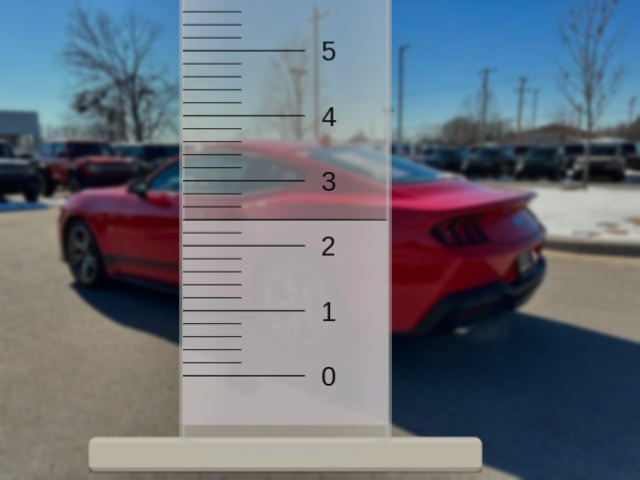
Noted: {"value": 2.4, "unit": "mL"}
